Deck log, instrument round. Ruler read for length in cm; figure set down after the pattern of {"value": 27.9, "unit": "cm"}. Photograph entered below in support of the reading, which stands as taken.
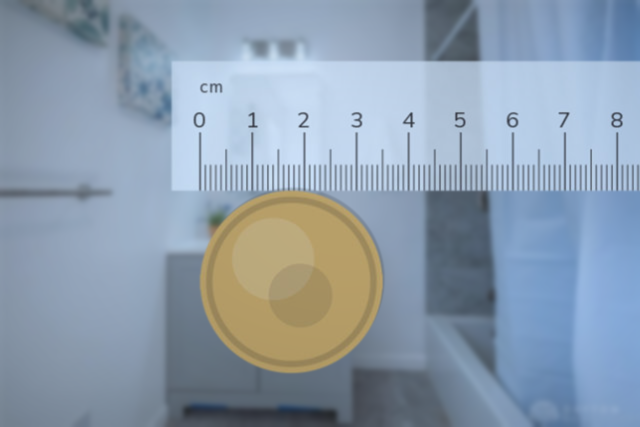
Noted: {"value": 3.5, "unit": "cm"}
